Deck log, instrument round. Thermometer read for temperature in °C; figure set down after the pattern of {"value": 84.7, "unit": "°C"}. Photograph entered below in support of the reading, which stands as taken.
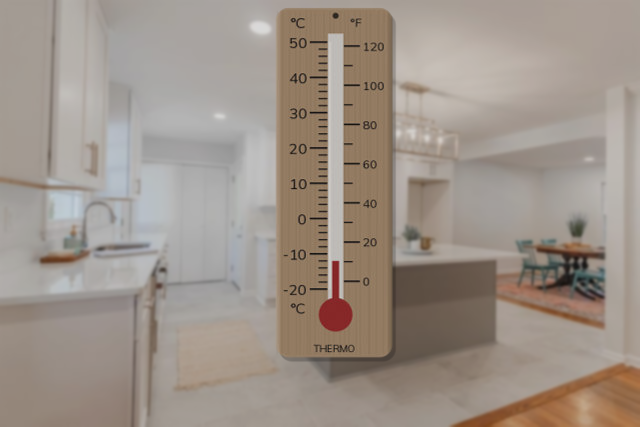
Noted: {"value": -12, "unit": "°C"}
